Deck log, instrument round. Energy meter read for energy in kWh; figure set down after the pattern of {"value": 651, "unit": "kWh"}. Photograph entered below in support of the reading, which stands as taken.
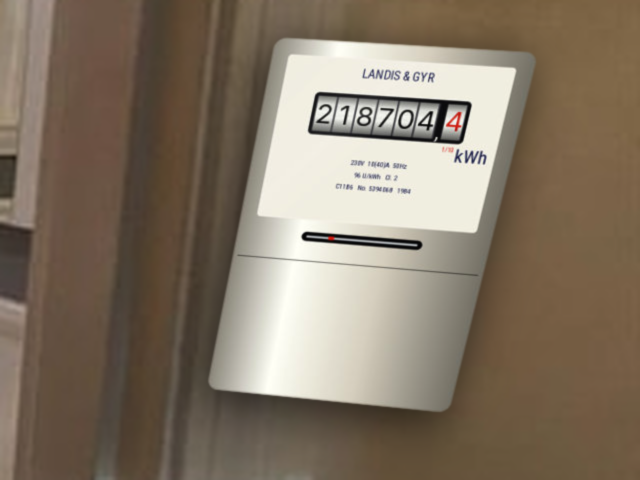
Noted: {"value": 218704.4, "unit": "kWh"}
